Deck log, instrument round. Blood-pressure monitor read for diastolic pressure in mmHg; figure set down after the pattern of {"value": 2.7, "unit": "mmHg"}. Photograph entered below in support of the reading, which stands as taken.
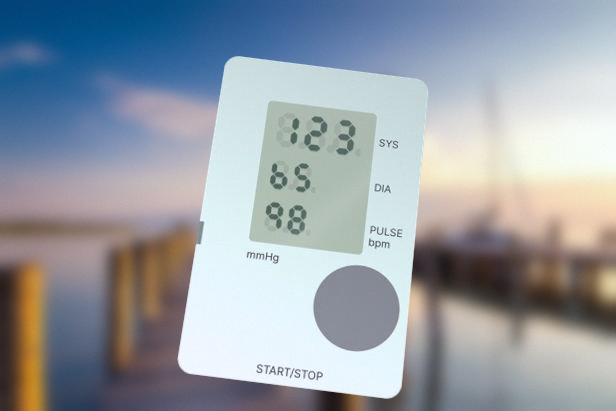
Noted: {"value": 65, "unit": "mmHg"}
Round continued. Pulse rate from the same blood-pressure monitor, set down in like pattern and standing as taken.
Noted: {"value": 98, "unit": "bpm"}
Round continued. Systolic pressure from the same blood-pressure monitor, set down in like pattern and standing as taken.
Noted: {"value": 123, "unit": "mmHg"}
